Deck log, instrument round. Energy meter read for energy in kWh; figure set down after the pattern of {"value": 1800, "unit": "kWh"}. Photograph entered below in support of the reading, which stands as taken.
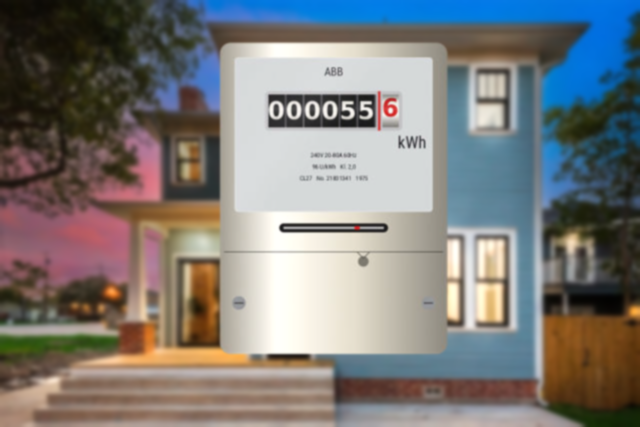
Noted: {"value": 55.6, "unit": "kWh"}
